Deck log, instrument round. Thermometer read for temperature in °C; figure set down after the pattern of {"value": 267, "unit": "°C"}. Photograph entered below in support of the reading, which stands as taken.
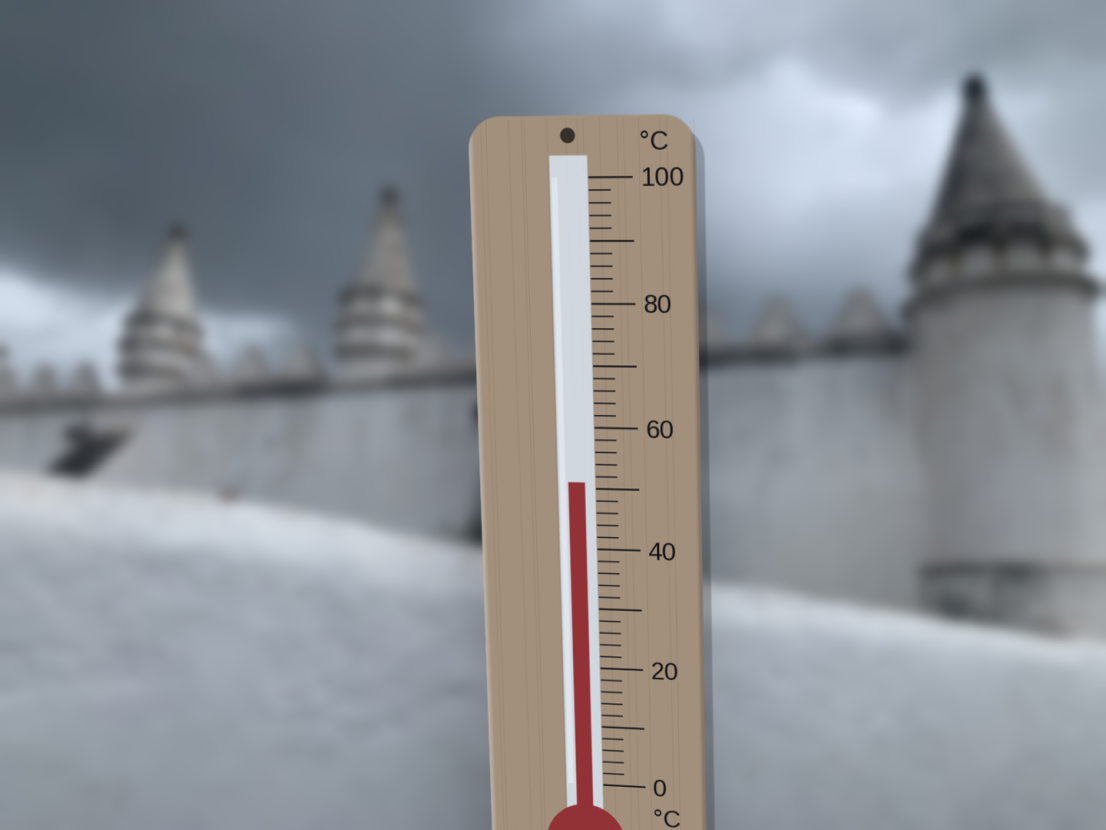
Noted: {"value": 51, "unit": "°C"}
